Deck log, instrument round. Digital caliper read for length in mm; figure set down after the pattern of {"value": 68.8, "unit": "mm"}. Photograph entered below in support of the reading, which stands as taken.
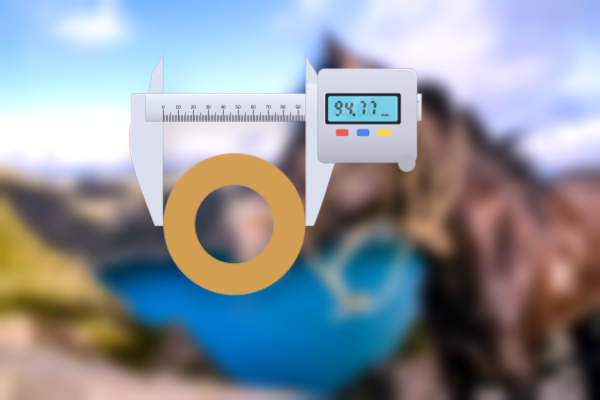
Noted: {"value": 94.77, "unit": "mm"}
